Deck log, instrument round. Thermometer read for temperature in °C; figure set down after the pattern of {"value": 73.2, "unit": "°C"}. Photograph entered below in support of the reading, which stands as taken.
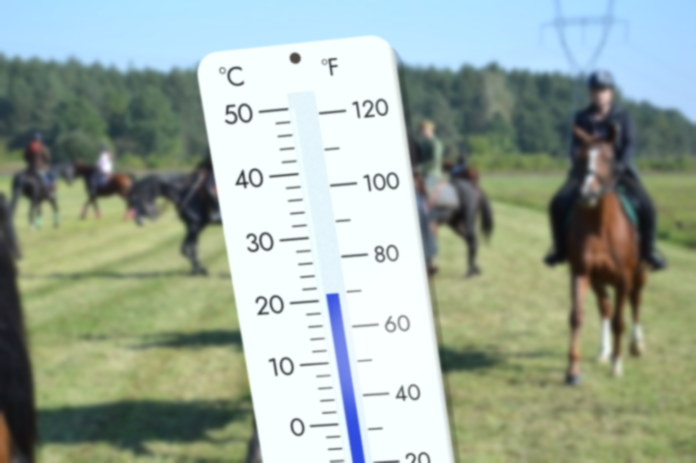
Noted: {"value": 21, "unit": "°C"}
